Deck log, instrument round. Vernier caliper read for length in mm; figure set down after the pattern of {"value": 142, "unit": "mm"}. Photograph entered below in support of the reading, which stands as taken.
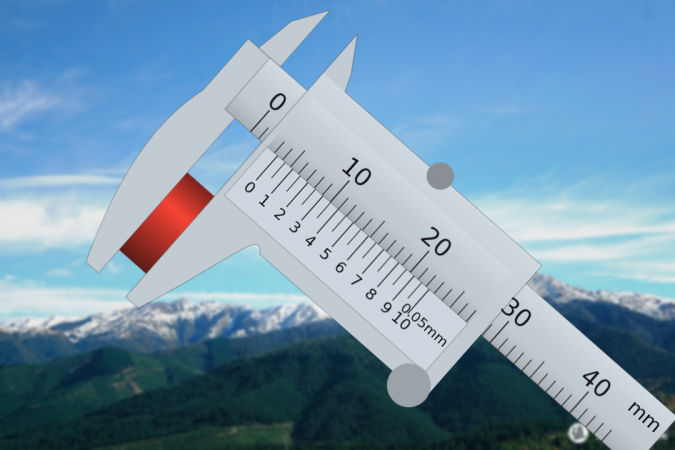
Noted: {"value": 3.4, "unit": "mm"}
